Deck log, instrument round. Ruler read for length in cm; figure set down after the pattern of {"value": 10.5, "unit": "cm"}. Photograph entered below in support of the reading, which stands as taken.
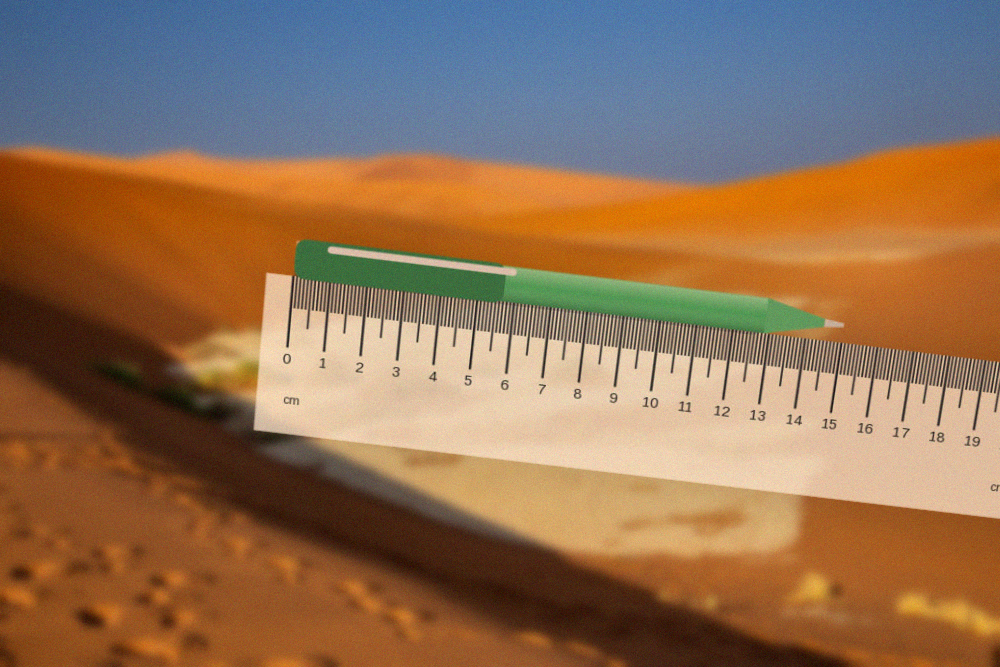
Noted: {"value": 15, "unit": "cm"}
